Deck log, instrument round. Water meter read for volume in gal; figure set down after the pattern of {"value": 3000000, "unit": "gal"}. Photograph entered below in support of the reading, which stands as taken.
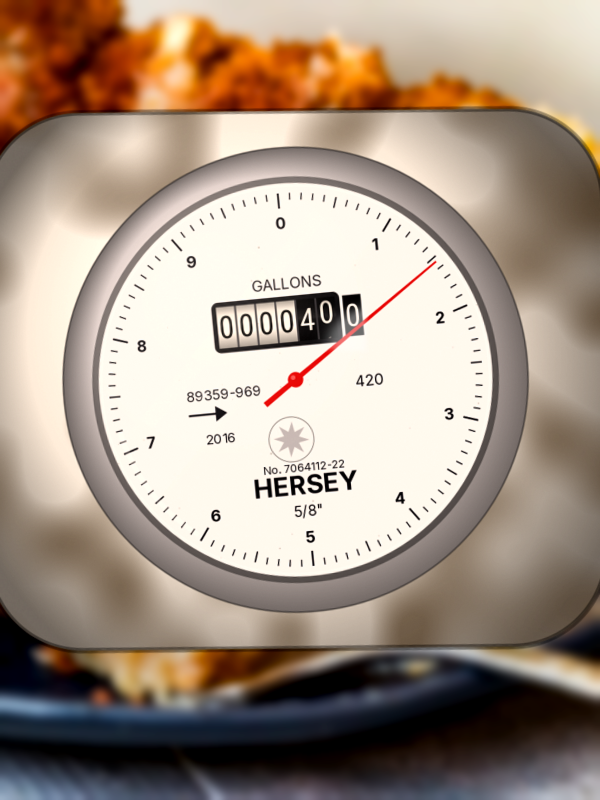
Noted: {"value": 401.5, "unit": "gal"}
